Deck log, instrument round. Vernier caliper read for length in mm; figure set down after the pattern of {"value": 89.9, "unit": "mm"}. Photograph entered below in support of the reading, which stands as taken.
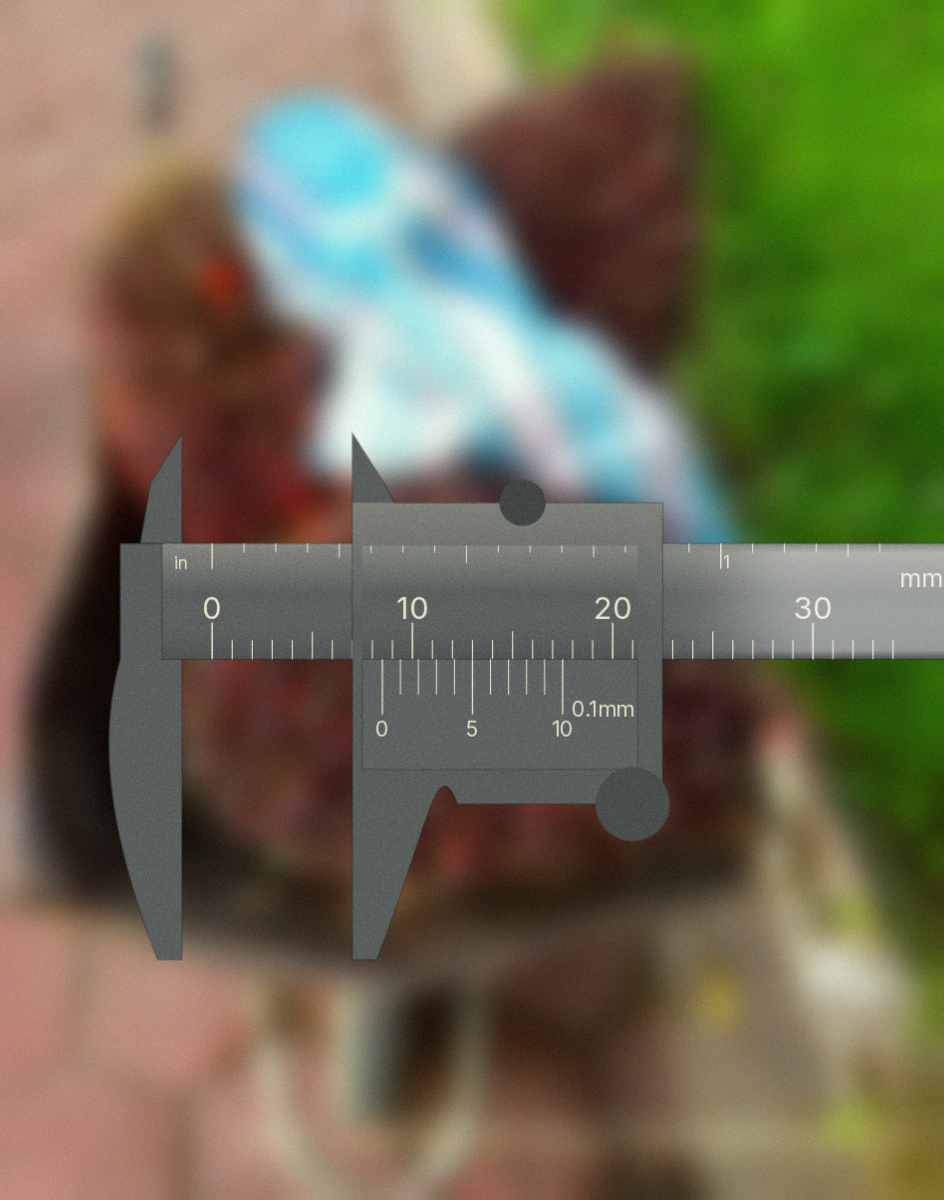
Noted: {"value": 8.5, "unit": "mm"}
